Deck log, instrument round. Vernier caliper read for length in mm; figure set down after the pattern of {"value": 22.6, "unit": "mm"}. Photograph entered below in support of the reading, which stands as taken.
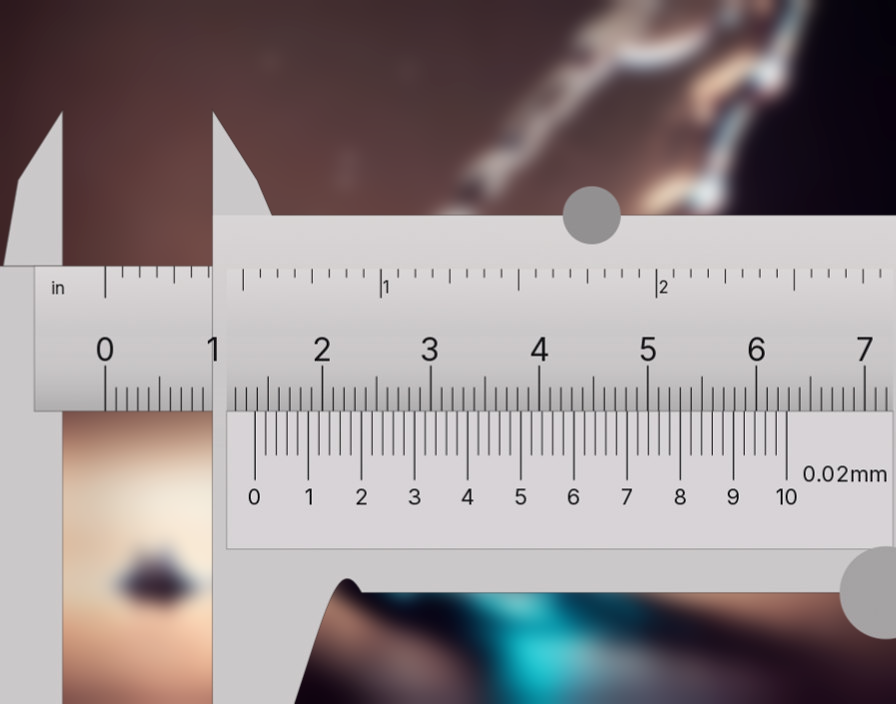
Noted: {"value": 13.8, "unit": "mm"}
